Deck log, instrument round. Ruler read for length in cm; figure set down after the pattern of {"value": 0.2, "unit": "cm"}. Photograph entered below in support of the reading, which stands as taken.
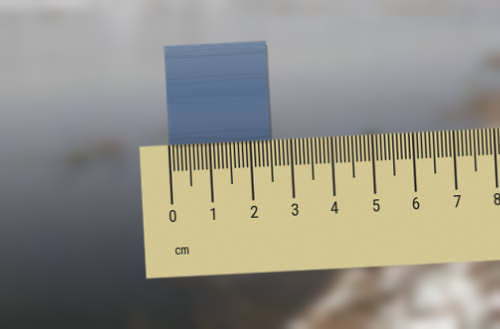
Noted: {"value": 2.5, "unit": "cm"}
